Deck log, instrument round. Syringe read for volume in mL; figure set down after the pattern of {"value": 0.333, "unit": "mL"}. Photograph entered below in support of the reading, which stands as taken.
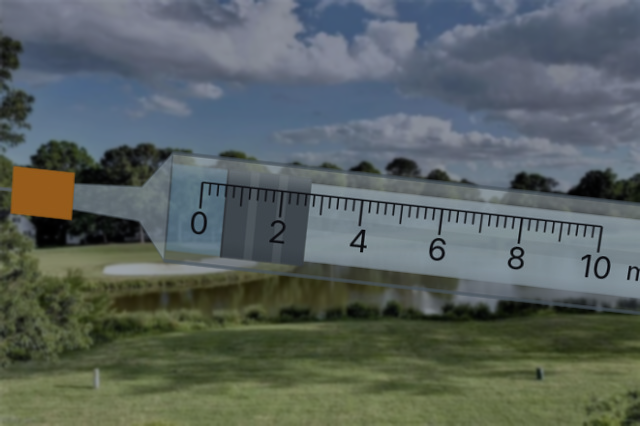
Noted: {"value": 0.6, "unit": "mL"}
